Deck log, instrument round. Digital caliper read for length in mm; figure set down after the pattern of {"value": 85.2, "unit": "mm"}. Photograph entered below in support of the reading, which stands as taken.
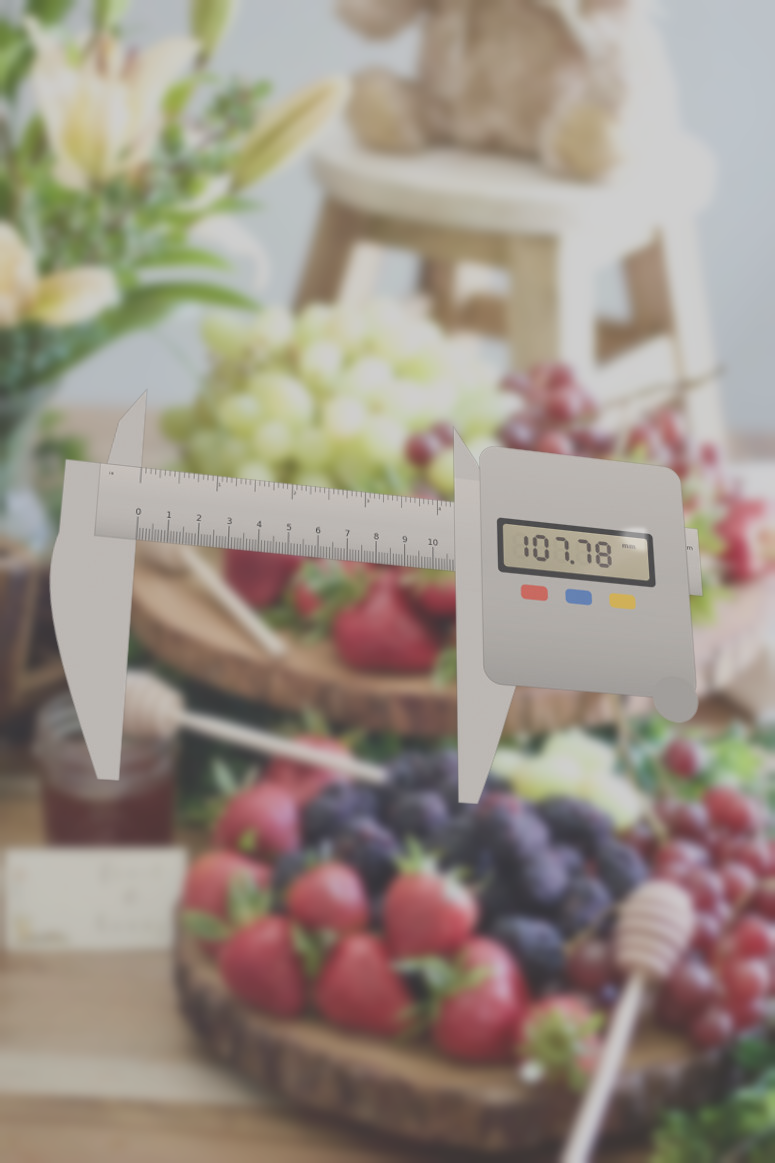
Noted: {"value": 107.78, "unit": "mm"}
